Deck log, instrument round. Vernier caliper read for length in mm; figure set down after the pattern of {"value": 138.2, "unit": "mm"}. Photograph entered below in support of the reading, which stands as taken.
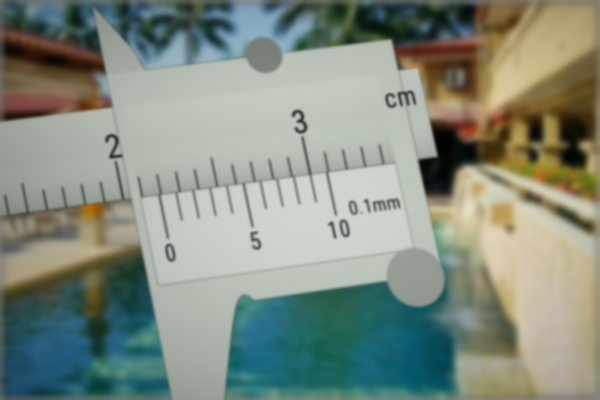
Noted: {"value": 21.9, "unit": "mm"}
